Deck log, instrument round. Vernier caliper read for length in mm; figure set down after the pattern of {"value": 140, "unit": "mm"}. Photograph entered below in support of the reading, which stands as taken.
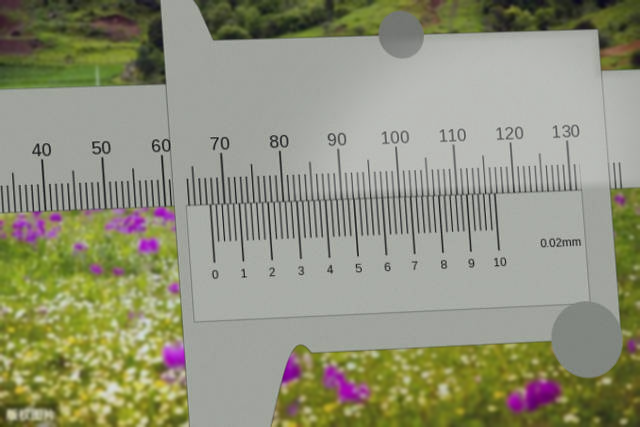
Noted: {"value": 67.6, "unit": "mm"}
